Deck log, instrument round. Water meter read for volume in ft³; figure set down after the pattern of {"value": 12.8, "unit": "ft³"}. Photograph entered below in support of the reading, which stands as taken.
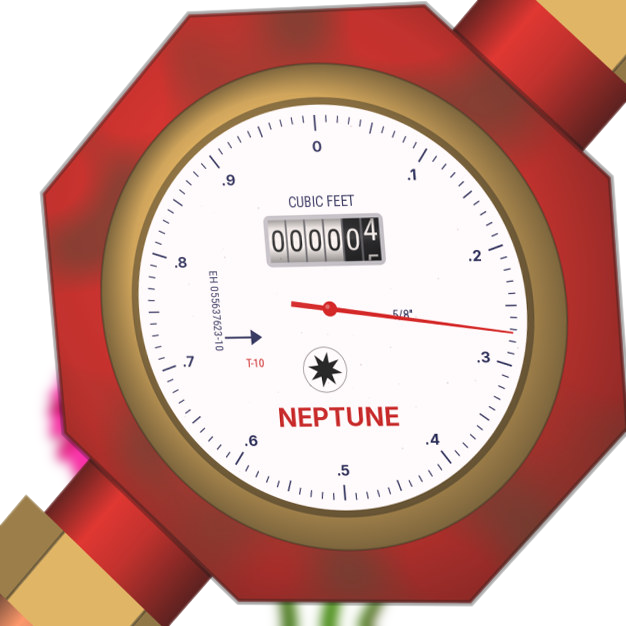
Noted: {"value": 4.27, "unit": "ft³"}
